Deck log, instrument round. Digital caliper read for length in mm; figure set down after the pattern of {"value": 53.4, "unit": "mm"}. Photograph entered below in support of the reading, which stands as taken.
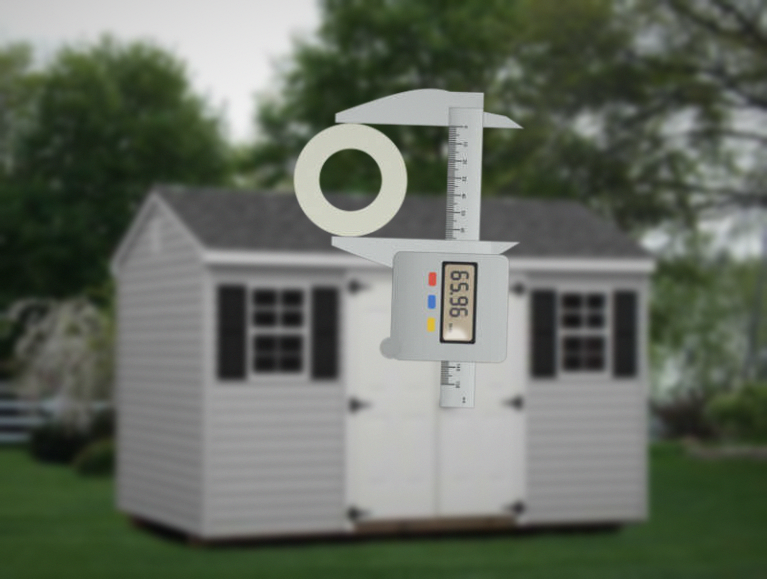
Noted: {"value": 65.96, "unit": "mm"}
